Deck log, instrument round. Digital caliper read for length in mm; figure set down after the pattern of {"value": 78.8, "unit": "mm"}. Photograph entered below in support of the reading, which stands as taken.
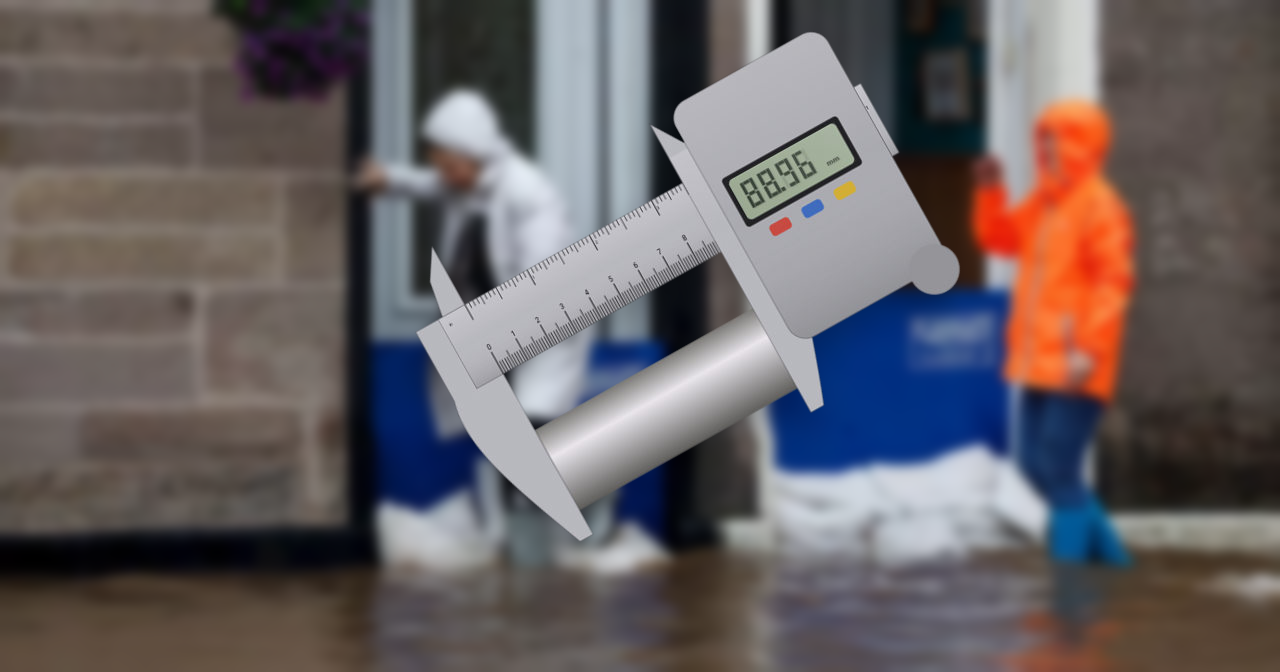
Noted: {"value": 88.96, "unit": "mm"}
